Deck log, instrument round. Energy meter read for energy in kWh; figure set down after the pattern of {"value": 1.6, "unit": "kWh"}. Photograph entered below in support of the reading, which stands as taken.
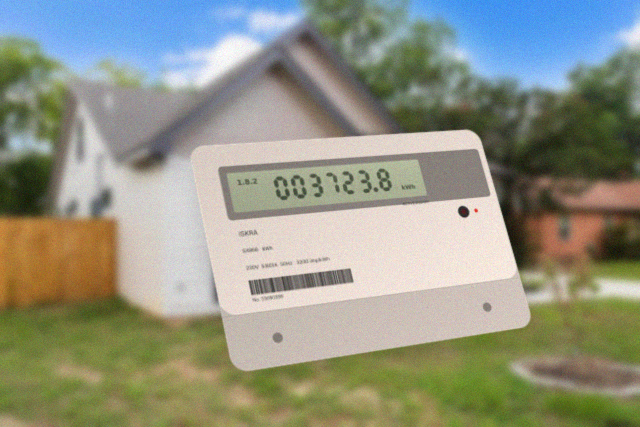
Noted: {"value": 3723.8, "unit": "kWh"}
